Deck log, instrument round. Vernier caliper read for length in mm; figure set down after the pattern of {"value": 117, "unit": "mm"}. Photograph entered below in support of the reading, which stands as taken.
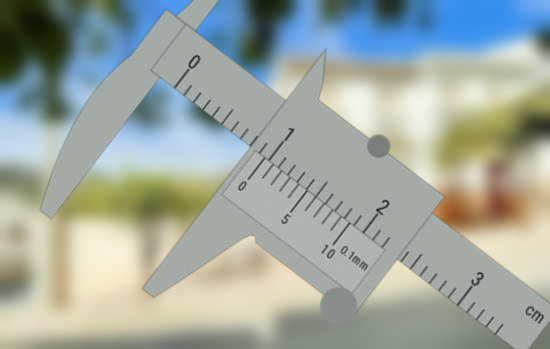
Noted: {"value": 9.6, "unit": "mm"}
